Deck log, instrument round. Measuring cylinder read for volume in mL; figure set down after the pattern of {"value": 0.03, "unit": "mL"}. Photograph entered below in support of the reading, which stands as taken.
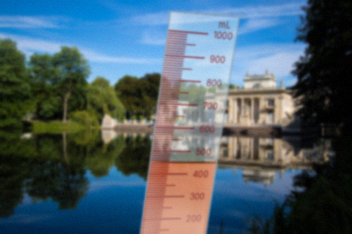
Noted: {"value": 450, "unit": "mL"}
